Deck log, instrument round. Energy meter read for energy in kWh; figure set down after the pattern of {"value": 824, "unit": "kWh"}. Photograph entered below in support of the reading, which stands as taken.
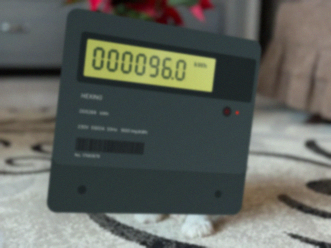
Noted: {"value": 96.0, "unit": "kWh"}
